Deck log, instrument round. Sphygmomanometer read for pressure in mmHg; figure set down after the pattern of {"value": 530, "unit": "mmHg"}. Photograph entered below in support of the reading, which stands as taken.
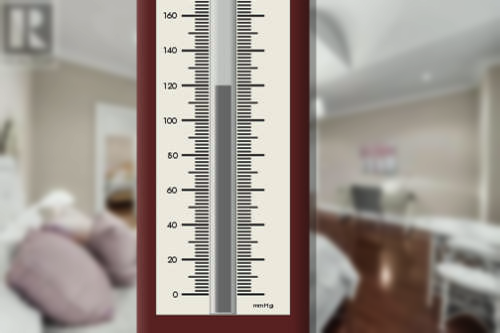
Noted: {"value": 120, "unit": "mmHg"}
